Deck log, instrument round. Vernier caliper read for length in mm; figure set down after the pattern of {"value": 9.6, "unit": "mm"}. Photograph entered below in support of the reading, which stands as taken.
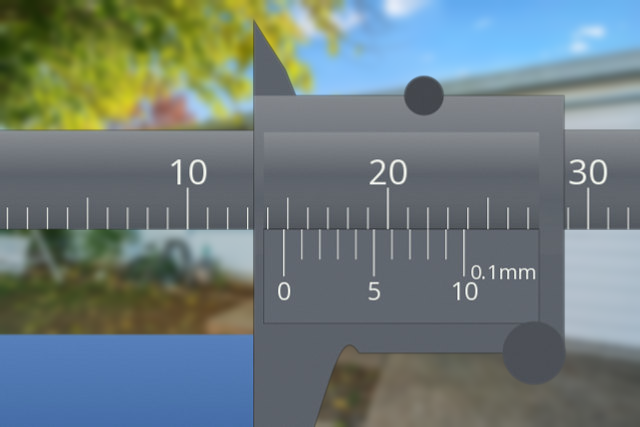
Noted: {"value": 14.8, "unit": "mm"}
